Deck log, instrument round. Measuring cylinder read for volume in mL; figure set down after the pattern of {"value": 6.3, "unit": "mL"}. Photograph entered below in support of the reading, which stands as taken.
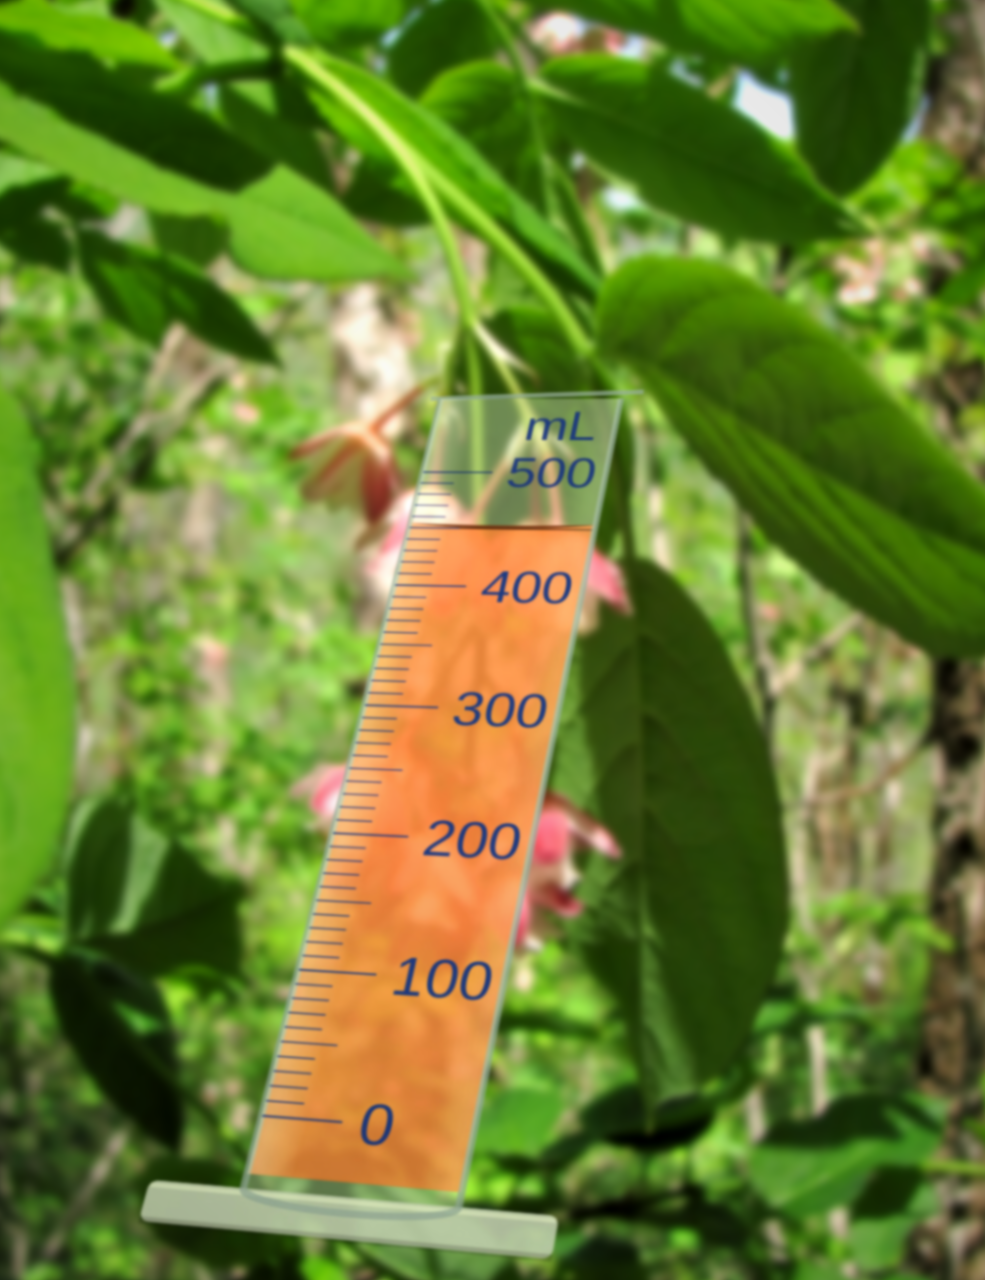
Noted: {"value": 450, "unit": "mL"}
